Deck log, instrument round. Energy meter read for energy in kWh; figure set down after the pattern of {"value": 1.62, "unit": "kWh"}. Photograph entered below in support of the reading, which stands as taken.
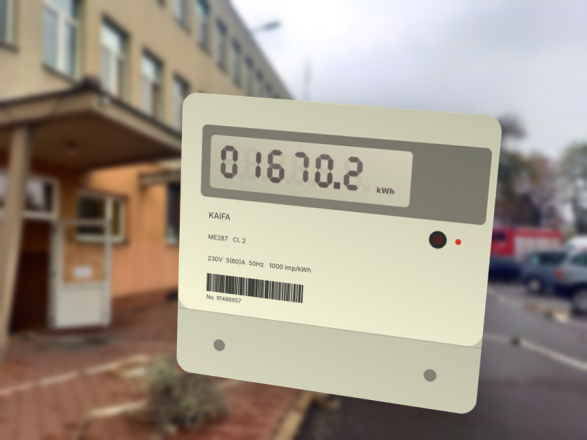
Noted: {"value": 1670.2, "unit": "kWh"}
